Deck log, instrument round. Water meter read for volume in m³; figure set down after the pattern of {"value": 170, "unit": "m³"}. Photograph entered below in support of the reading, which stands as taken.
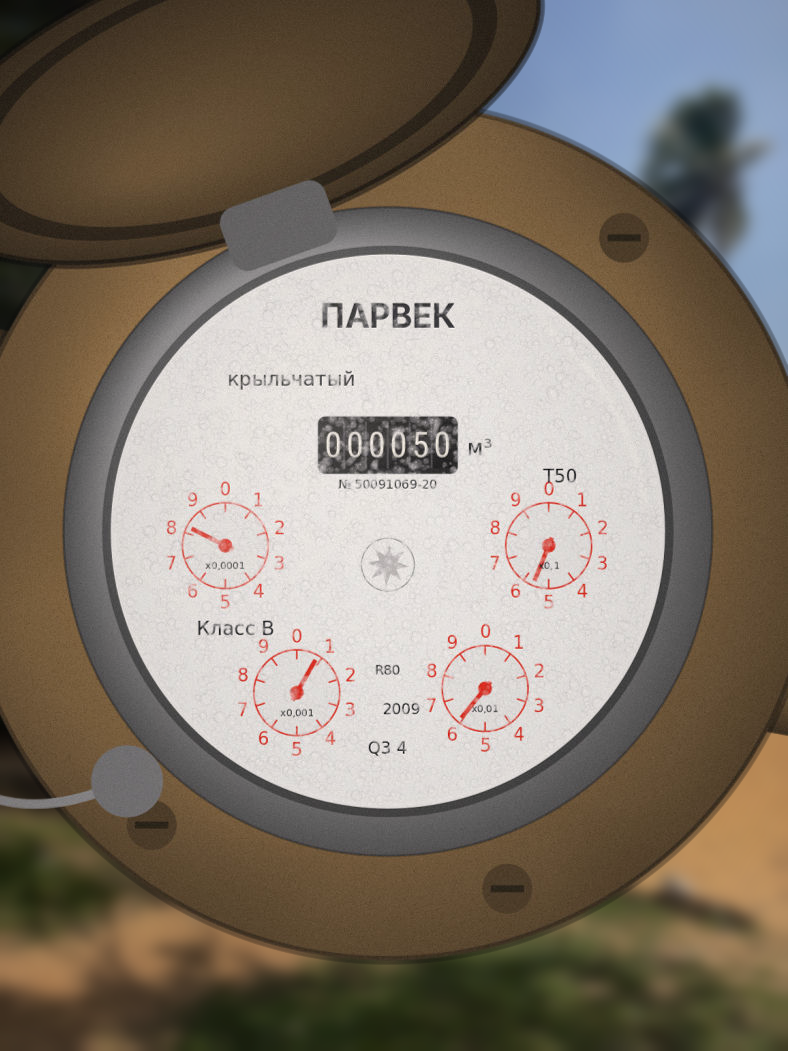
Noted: {"value": 50.5608, "unit": "m³"}
